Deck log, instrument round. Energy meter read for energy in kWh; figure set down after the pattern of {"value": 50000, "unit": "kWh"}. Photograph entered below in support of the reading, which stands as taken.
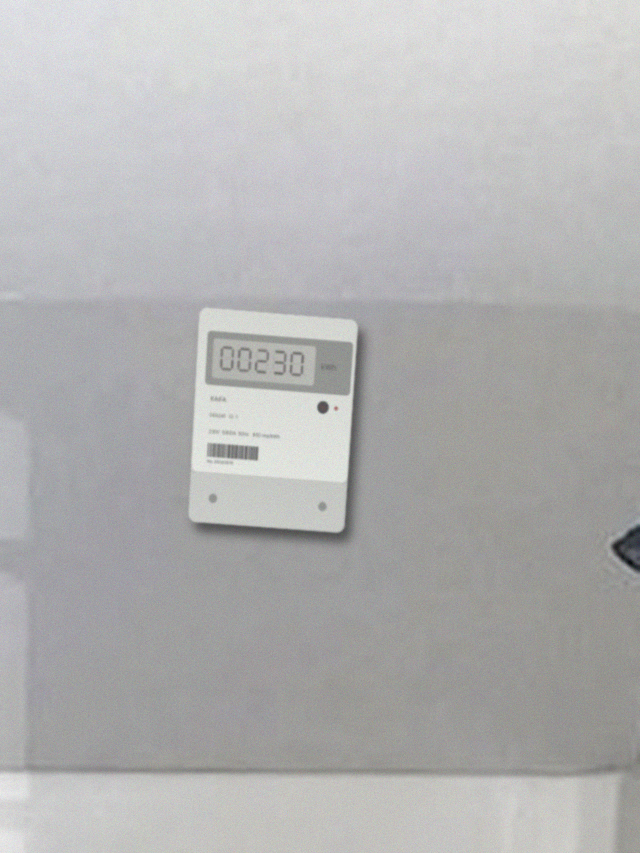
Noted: {"value": 230, "unit": "kWh"}
